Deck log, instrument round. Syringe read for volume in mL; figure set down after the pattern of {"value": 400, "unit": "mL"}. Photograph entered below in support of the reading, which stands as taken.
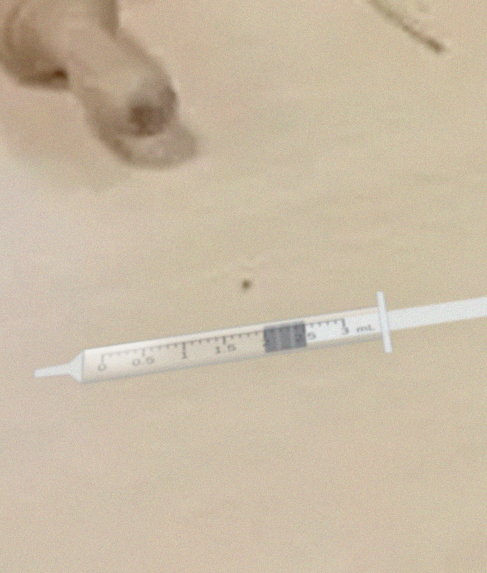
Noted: {"value": 2, "unit": "mL"}
